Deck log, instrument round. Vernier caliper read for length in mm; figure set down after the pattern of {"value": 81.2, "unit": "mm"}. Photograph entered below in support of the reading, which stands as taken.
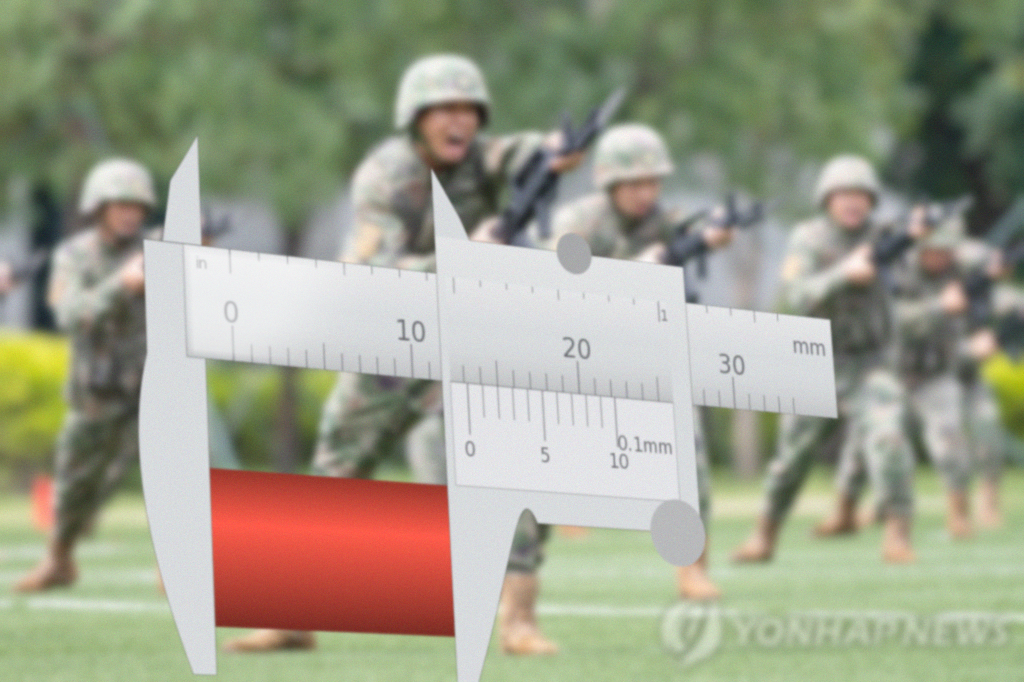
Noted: {"value": 13.2, "unit": "mm"}
